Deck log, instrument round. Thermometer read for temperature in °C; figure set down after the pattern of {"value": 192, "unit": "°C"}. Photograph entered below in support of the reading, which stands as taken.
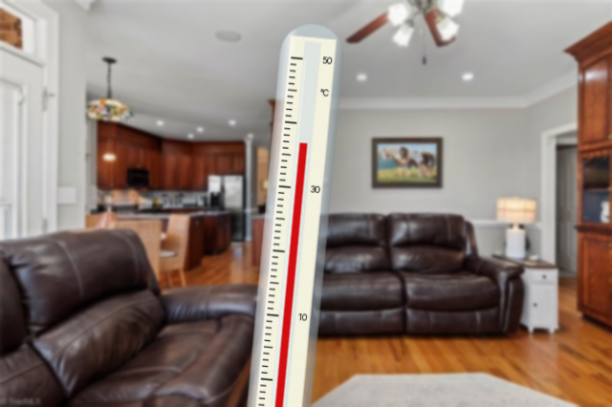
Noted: {"value": 37, "unit": "°C"}
